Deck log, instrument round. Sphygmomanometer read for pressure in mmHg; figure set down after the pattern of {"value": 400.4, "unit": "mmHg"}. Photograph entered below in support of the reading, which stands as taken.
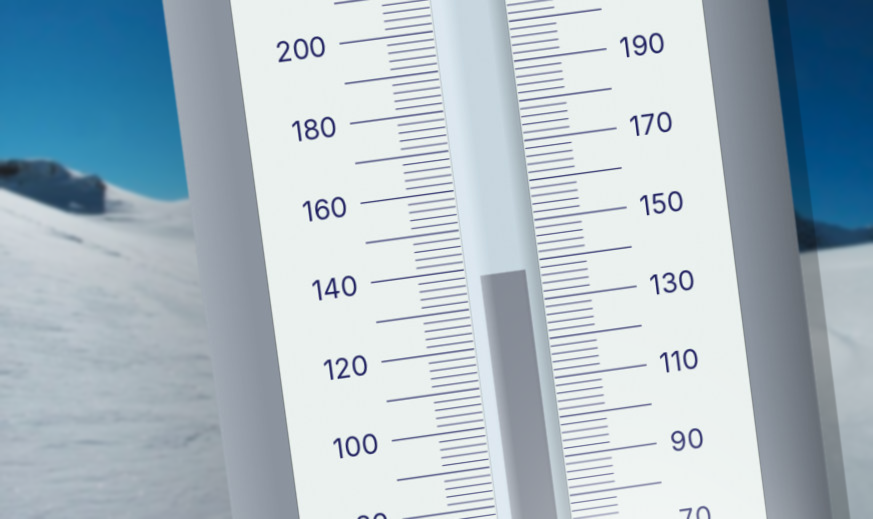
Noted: {"value": 138, "unit": "mmHg"}
